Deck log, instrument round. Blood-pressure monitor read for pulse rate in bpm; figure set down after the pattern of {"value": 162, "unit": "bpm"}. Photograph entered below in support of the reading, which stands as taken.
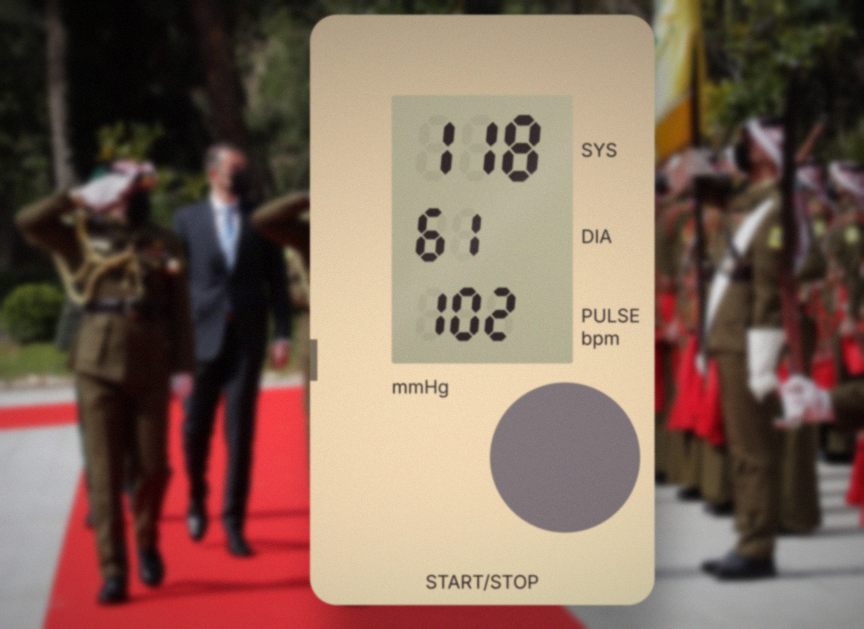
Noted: {"value": 102, "unit": "bpm"}
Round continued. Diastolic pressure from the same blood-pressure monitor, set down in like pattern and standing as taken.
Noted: {"value": 61, "unit": "mmHg"}
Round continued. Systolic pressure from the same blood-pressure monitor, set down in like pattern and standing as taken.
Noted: {"value": 118, "unit": "mmHg"}
